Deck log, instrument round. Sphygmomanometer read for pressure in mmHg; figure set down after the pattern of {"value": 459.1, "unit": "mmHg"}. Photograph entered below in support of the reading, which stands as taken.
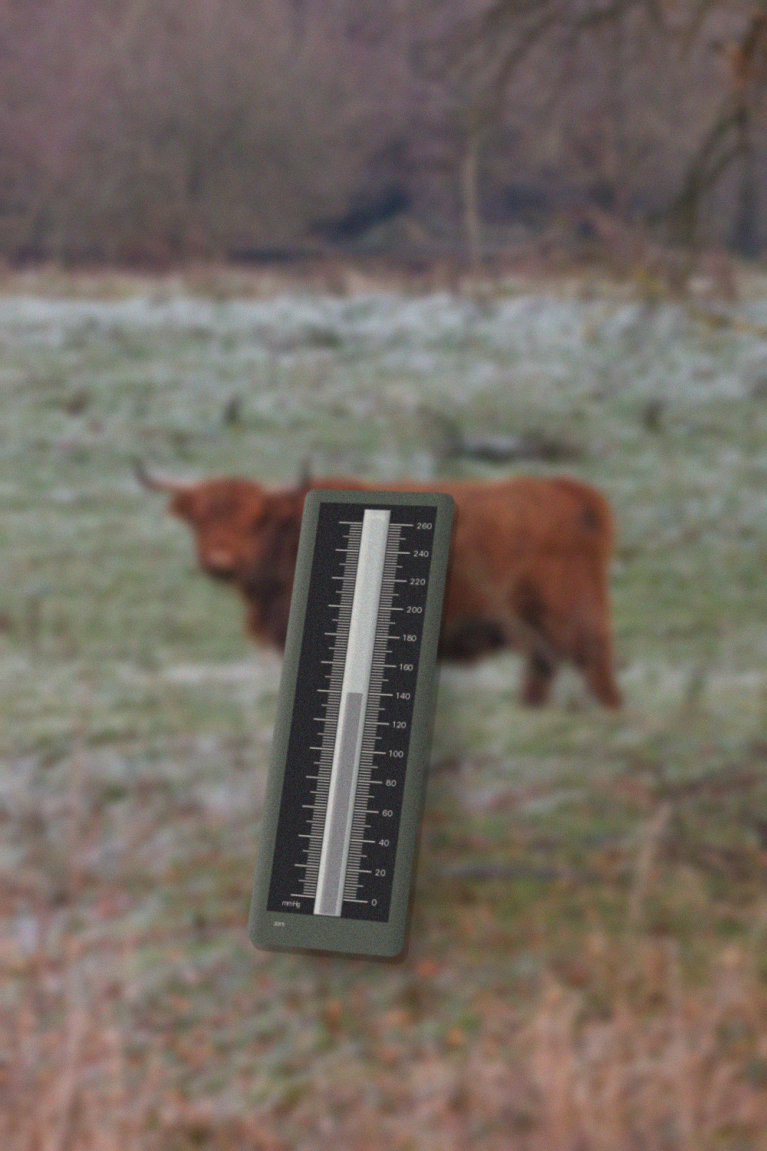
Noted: {"value": 140, "unit": "mmHg"}
